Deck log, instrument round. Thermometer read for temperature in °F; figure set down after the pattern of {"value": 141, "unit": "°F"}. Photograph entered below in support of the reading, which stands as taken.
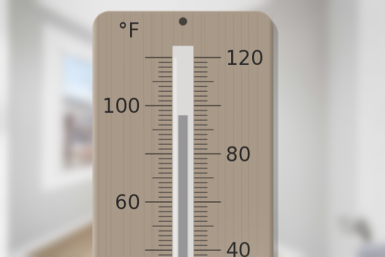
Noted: {"value": 96, "unit": "°F"}
